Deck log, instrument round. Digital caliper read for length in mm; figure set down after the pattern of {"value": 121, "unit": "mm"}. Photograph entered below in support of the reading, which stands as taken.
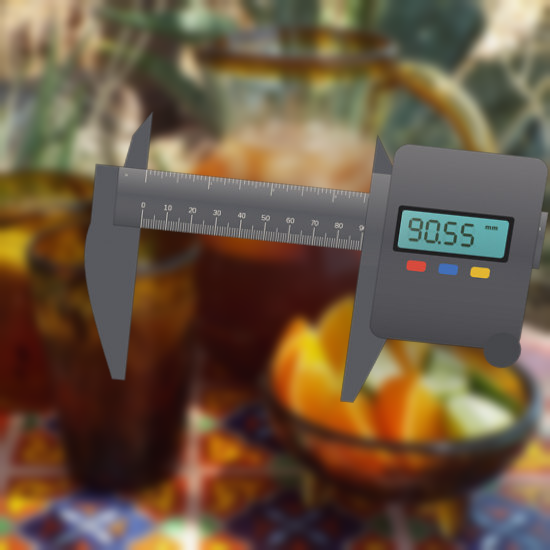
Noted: {"value": 90.55, "unit": "mm"}
